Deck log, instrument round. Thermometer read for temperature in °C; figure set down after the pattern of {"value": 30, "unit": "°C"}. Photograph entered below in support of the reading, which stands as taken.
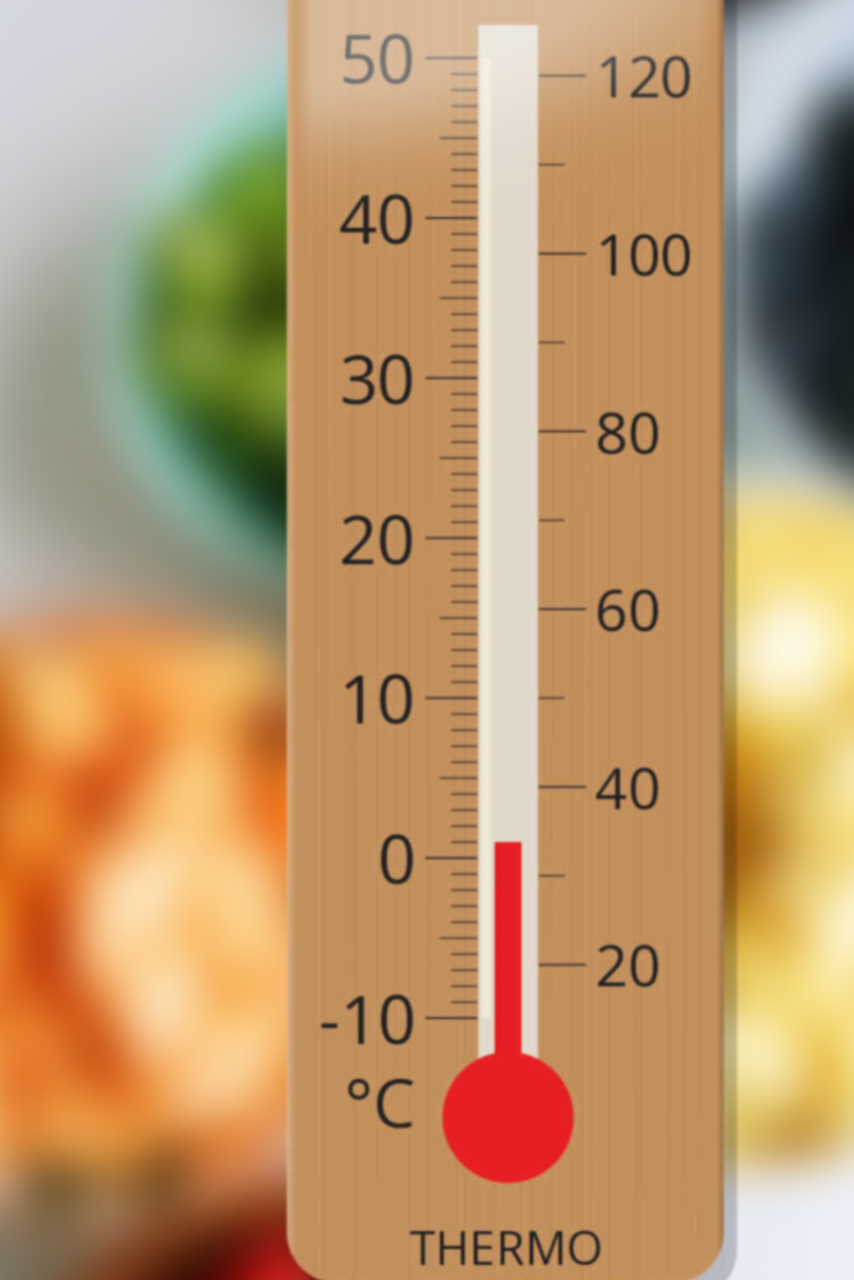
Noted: {"value": 1, "unit": "°C"}
